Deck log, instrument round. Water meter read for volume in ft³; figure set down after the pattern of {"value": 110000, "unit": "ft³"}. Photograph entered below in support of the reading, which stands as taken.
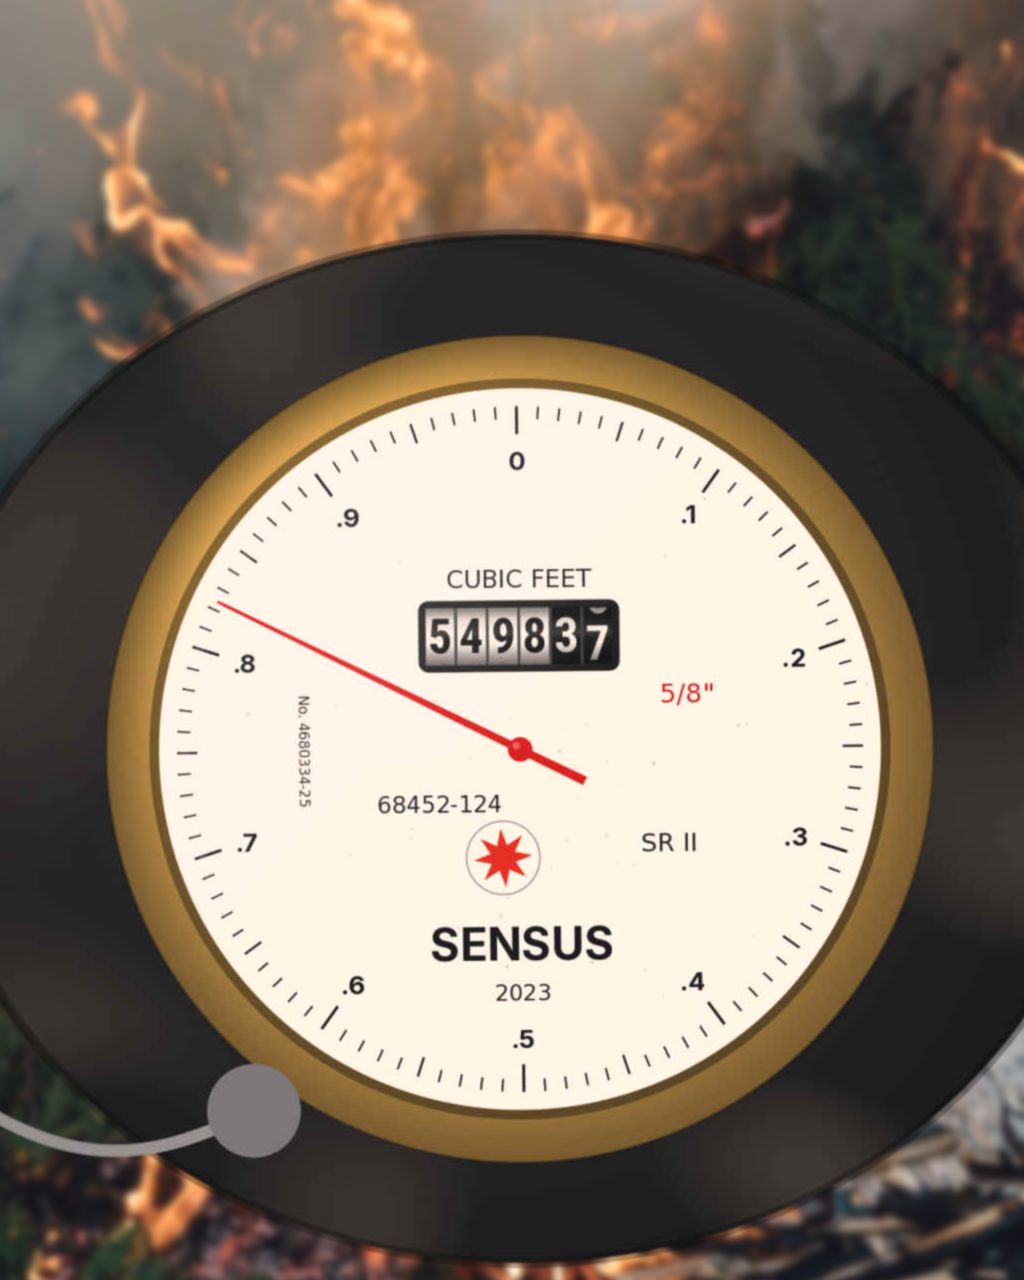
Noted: {"value": 549836.82, "unit": "ft³"}
